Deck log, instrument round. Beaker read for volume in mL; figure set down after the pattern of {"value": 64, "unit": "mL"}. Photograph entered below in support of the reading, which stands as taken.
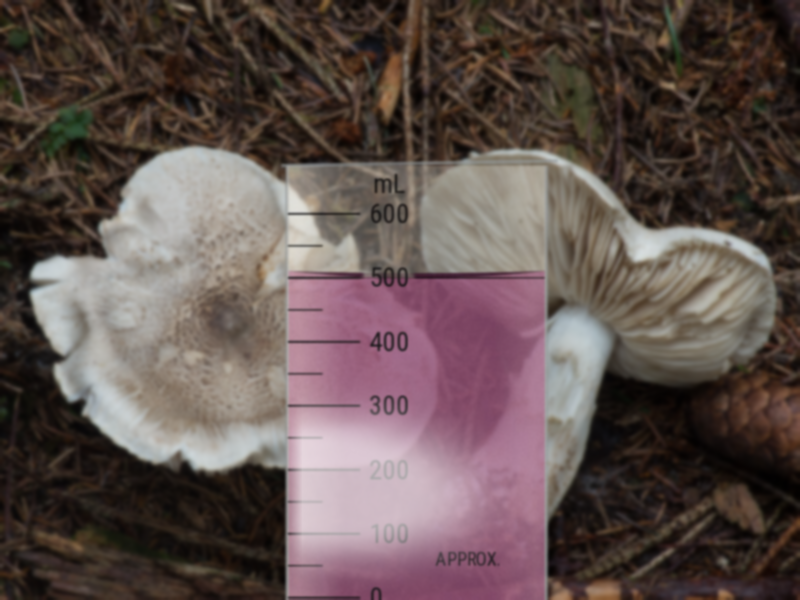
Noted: {"value": 500, "unit": "mL"}
